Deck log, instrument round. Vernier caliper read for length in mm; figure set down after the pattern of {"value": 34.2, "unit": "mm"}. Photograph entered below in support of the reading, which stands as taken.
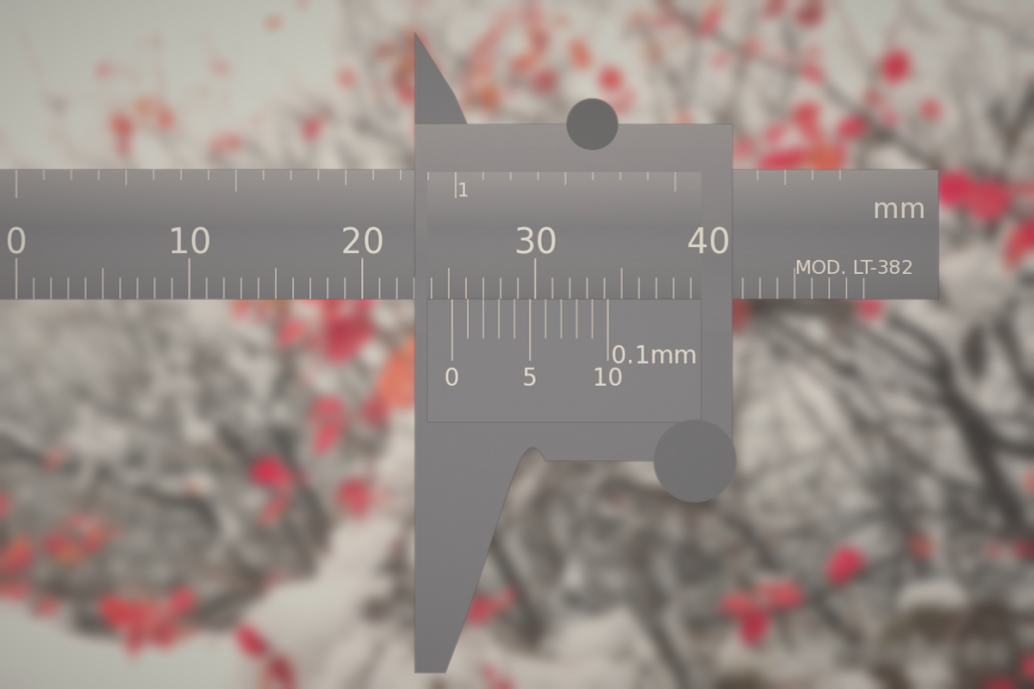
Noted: {"value": 25.2, "unit": "mm"}
